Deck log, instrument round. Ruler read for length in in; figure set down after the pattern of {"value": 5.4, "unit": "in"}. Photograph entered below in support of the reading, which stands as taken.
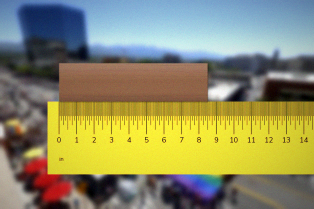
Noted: {"value": 8.5, "unit": "in"}
